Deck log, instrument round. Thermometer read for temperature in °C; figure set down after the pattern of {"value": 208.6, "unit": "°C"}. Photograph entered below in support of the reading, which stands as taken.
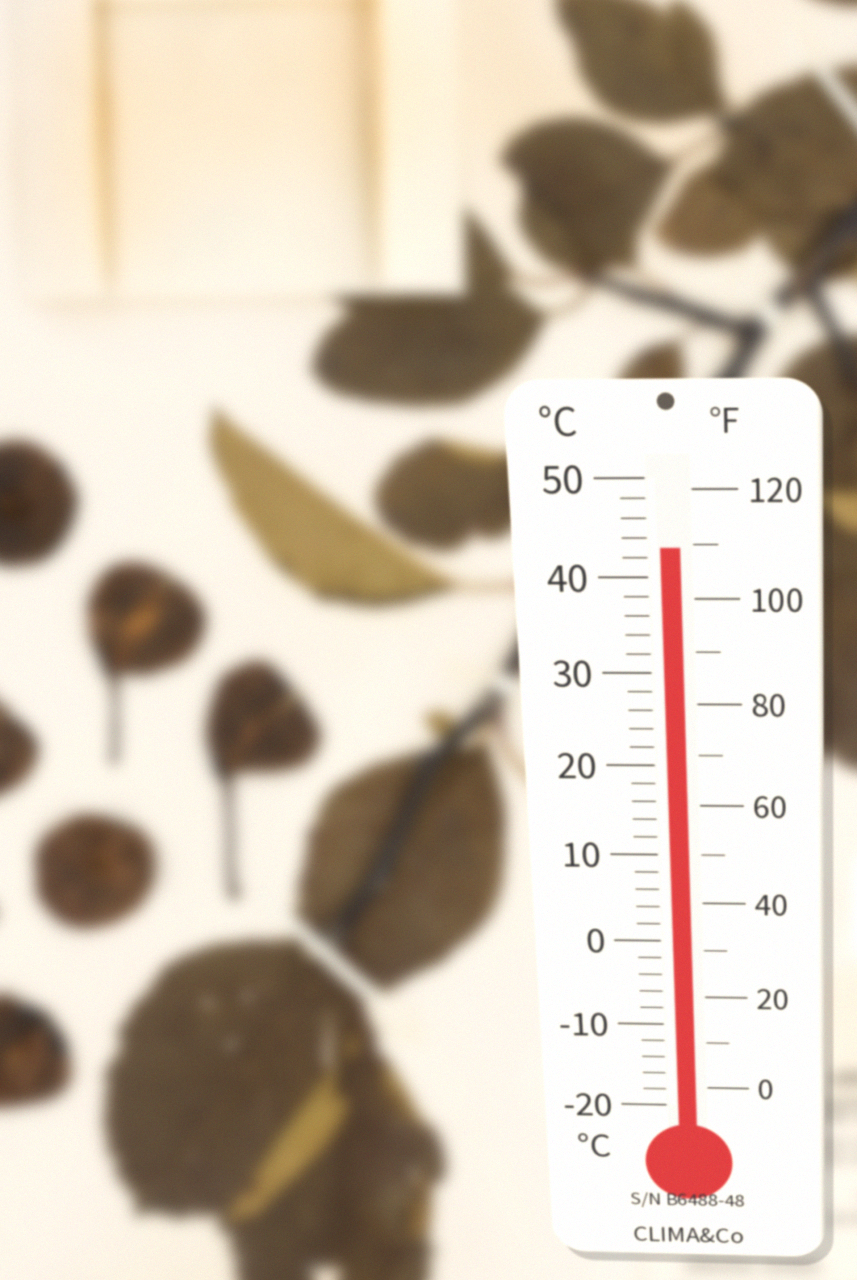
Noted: {"value": 43, "unit": "°C"}
